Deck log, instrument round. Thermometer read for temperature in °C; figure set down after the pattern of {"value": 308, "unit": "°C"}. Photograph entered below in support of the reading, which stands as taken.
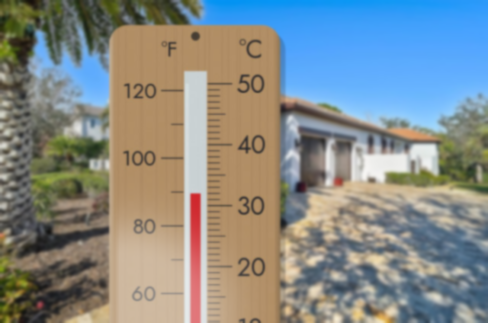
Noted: {"value": 32, "unit": "°C"}
